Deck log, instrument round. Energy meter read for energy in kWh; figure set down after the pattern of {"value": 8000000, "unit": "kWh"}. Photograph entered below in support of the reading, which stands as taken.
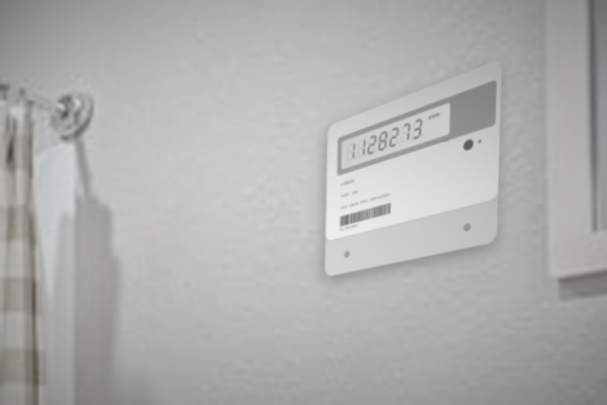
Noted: {"value": 1128273, "unit": "kWh"}
